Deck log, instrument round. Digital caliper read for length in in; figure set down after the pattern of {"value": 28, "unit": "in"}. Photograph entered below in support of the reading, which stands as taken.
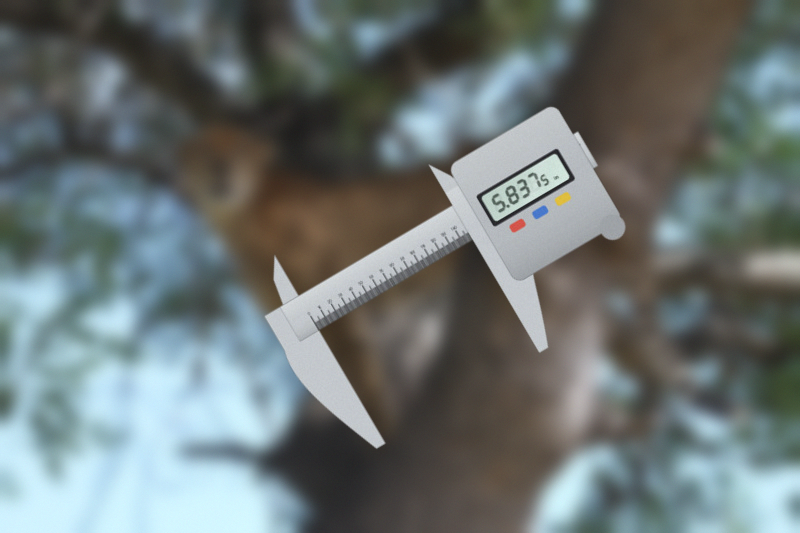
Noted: {"value": 5.8375, "unit": "in"}
